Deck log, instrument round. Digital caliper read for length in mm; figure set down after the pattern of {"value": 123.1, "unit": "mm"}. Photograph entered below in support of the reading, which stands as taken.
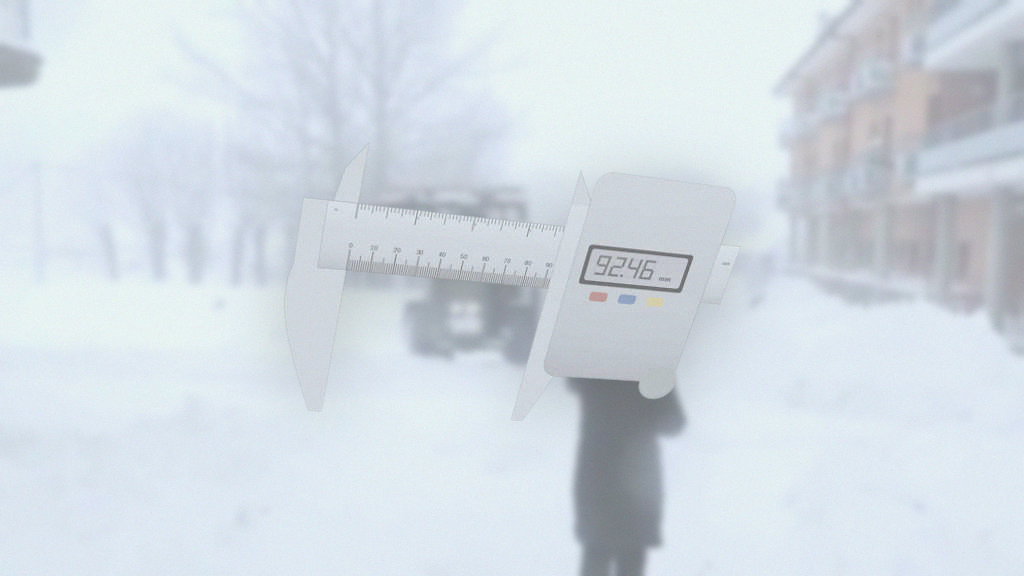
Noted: {"value": 92.46, "unit": "mm"}
